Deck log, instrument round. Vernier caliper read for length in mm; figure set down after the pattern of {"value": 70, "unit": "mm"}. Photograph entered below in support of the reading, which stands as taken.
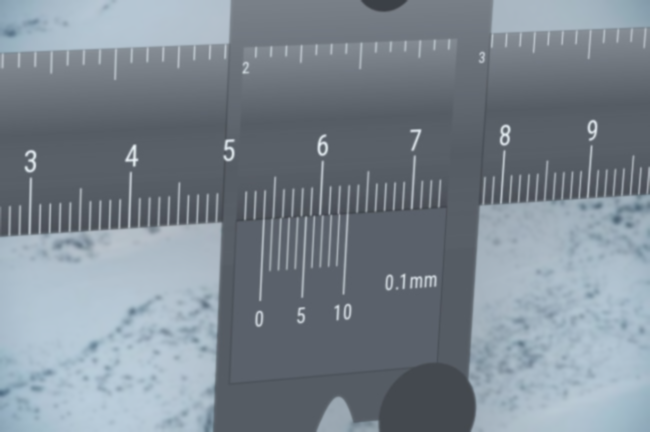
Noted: {"value": 54.0, "unit": "mm"}
